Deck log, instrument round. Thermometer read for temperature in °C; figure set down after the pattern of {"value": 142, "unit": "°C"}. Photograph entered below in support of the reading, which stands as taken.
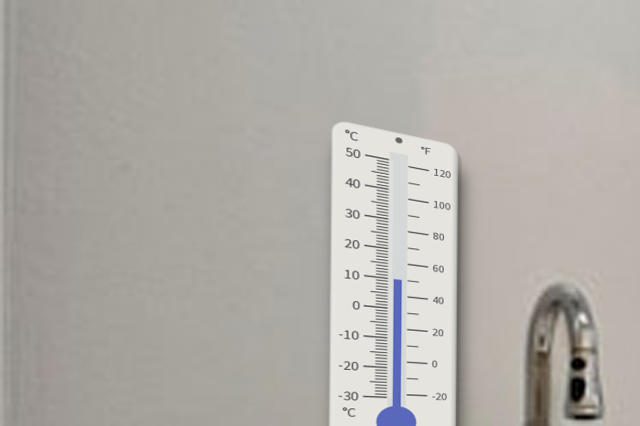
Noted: {"value": 10, "unit": "°C"}
